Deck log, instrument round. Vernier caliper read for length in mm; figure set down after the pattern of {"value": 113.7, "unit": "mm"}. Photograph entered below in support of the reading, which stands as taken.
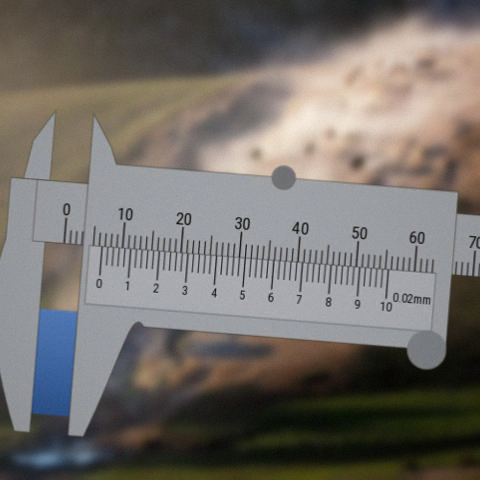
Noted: {"value": 6.5, "unit": "mm"}
